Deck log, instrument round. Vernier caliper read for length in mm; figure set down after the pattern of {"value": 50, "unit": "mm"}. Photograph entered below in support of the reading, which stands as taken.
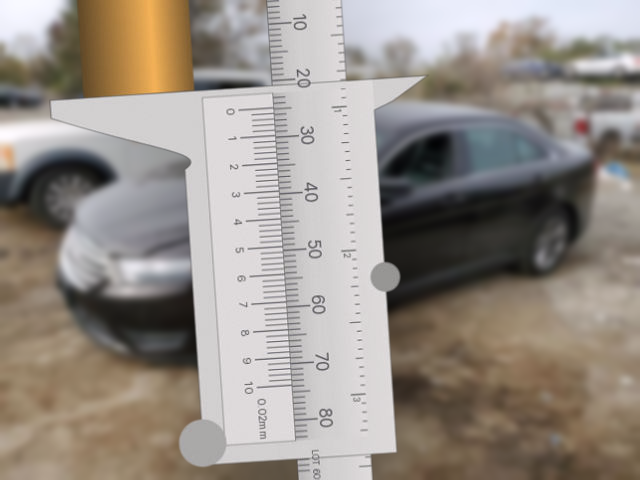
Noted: {"value": 24.8, "unit": "mm"}
